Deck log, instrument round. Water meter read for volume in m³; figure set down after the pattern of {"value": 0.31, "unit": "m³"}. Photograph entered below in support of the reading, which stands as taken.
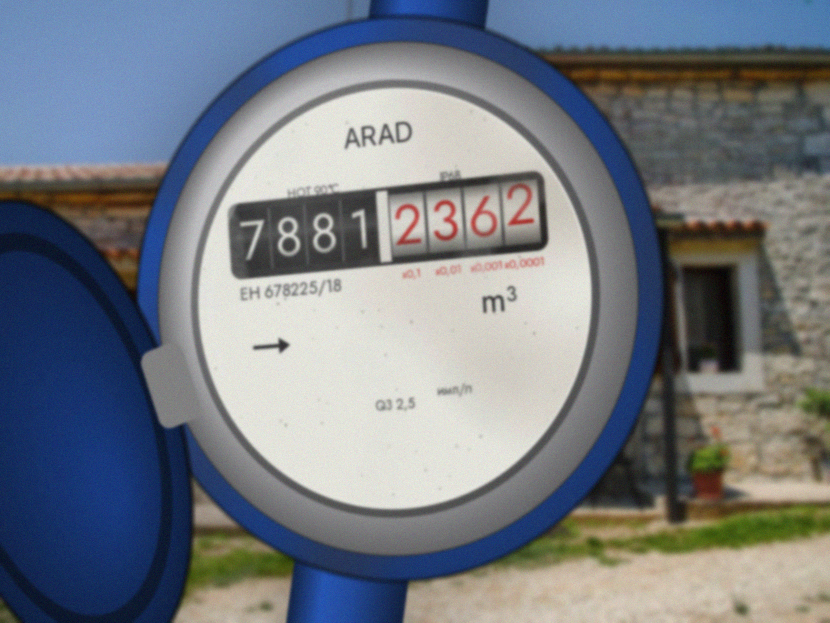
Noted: {"value": 7881.2362, "unit": "m³"}
